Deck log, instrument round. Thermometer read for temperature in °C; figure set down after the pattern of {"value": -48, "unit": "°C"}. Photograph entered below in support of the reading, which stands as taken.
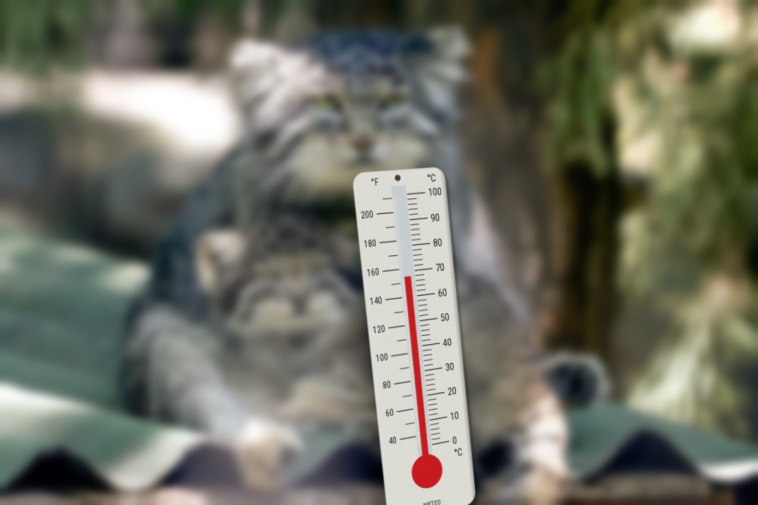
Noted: {"value": 68, "unit": "°C"}
